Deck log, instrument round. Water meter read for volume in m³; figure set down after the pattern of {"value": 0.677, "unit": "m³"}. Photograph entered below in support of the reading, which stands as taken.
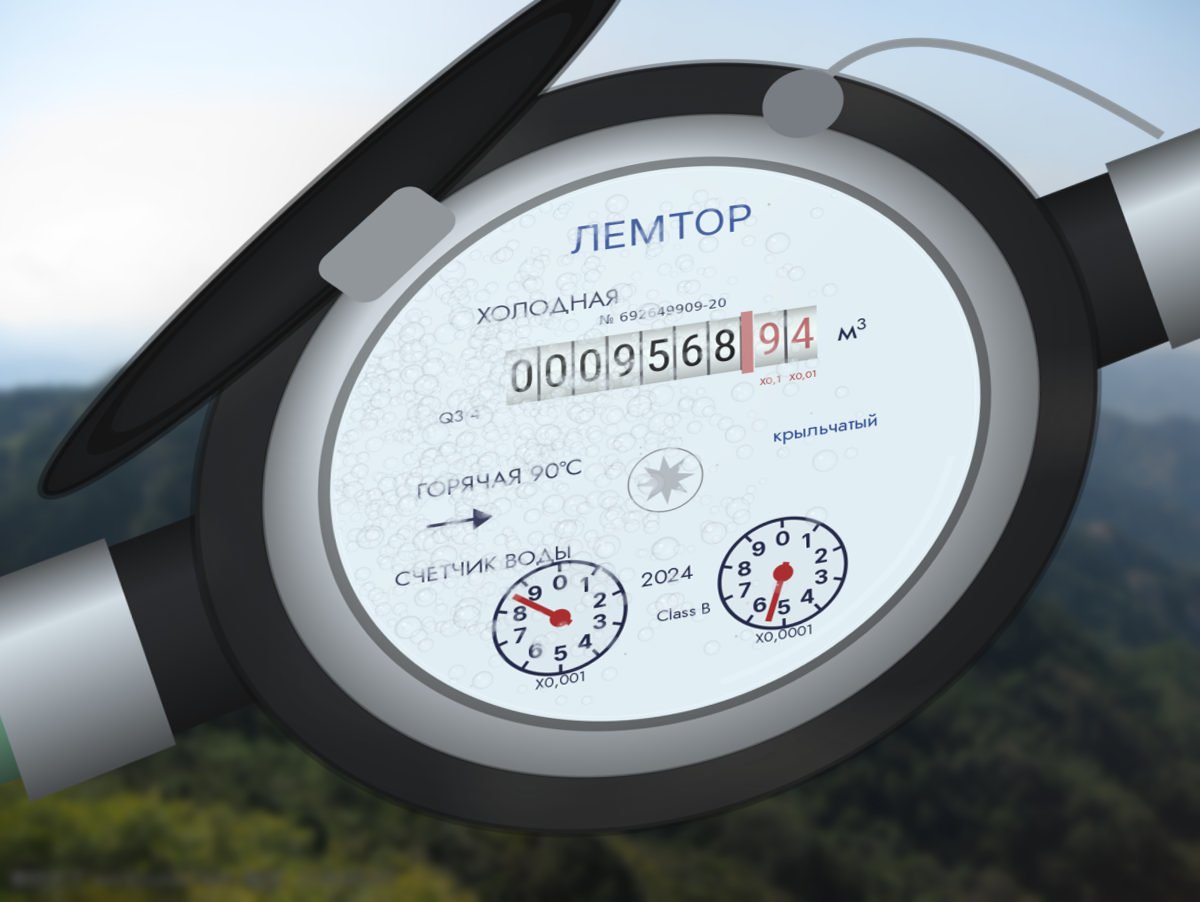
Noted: {"value": 9568.9485, "unit": "m³"}
